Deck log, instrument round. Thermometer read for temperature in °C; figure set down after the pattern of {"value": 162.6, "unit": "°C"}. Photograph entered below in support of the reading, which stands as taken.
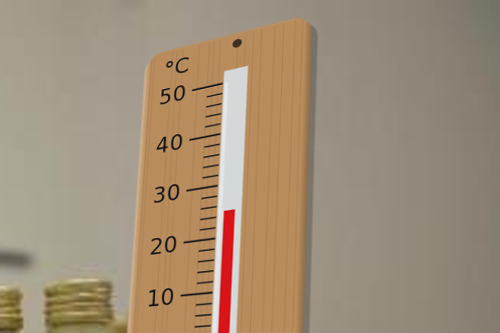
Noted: {"value": 25, "unit": "°C"}
